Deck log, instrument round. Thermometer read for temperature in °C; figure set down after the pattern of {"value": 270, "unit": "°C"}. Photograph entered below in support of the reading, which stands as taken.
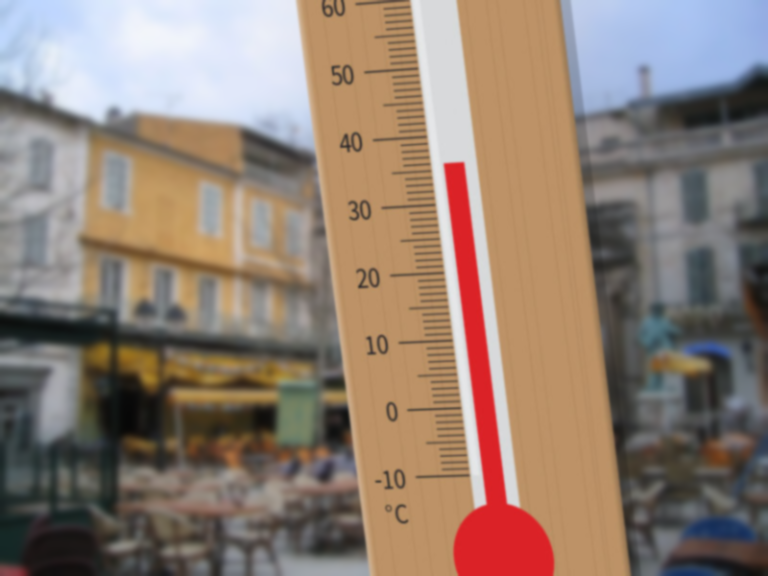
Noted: {"value": 36, "unit": "°C"}
